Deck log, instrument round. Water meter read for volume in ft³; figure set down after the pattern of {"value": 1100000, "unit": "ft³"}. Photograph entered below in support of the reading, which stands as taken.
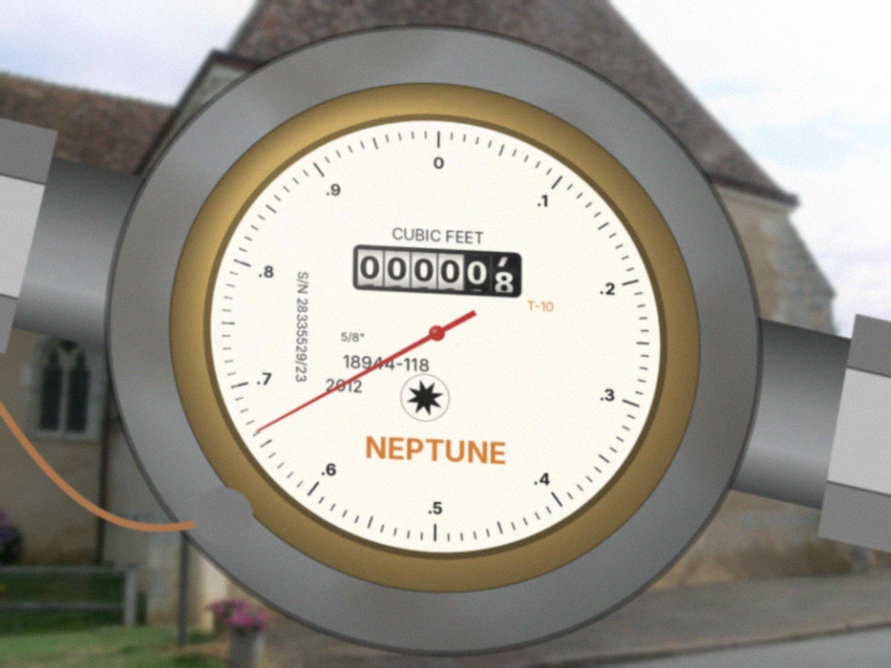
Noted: {"value": 7.66, "unit": "ft³"}
